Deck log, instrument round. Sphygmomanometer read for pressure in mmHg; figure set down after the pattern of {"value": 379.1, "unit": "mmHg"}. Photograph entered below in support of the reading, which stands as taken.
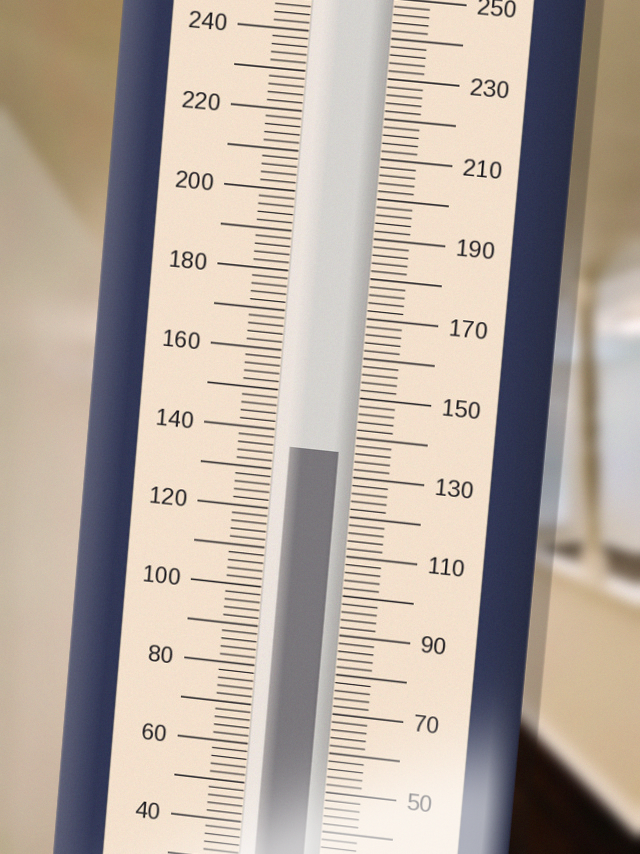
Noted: {"value": 136, "unit": "mmHg"}
